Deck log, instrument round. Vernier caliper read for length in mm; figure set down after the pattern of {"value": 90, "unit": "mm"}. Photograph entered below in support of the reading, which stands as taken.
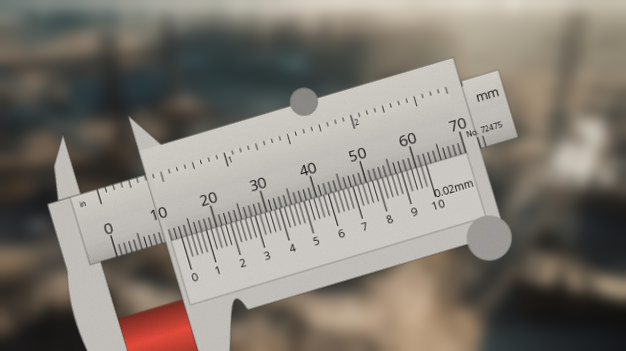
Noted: {"value": 13.0, "unit": "mm"}
